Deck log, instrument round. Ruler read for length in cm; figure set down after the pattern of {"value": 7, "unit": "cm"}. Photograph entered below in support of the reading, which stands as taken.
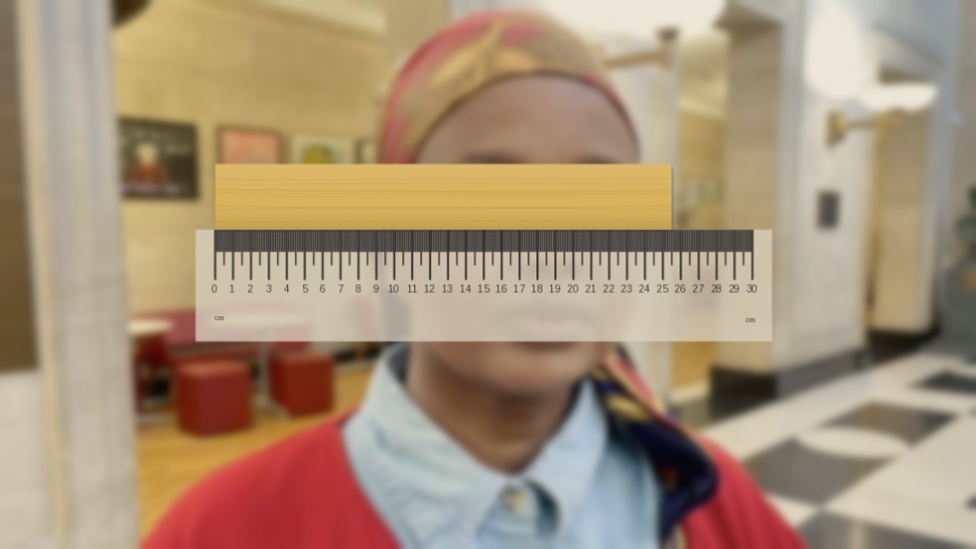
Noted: {"value": 25.5, "unit": "cm"}
